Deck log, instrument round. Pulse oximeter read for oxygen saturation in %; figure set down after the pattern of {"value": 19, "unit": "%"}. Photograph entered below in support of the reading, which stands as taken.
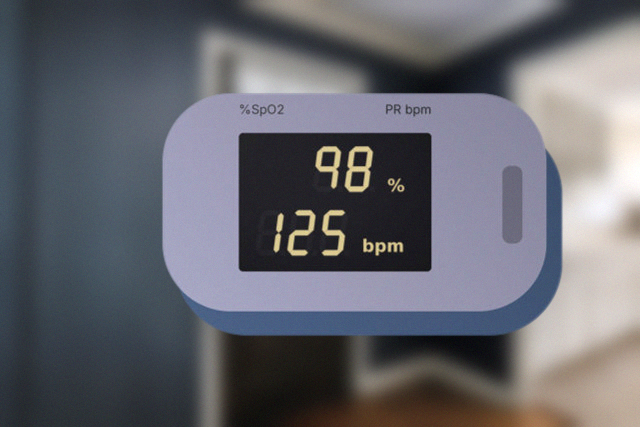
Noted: {"value": 98, "unit": "%"}
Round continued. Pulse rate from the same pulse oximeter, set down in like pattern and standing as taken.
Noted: {"value": 125, "unit": "bpm"}
